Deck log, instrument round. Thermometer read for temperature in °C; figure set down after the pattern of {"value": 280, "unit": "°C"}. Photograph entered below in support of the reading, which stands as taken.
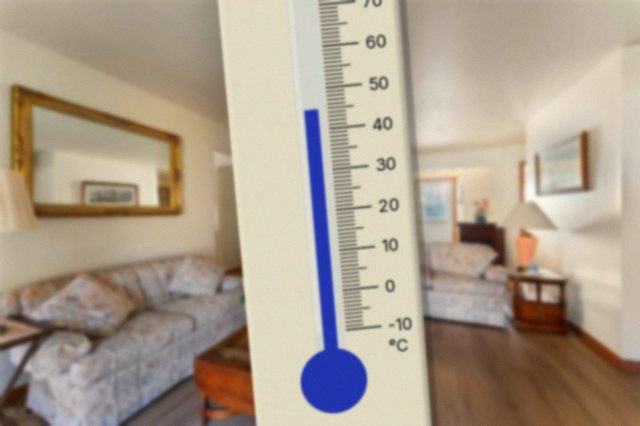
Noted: {"value": 45, "unit": "°C"}
